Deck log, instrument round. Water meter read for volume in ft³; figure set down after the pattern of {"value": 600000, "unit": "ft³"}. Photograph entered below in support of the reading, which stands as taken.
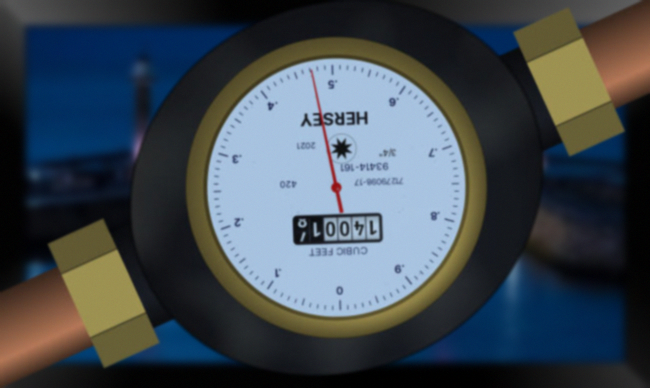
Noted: {"value": 140017.47, "unit": "ft³"}
